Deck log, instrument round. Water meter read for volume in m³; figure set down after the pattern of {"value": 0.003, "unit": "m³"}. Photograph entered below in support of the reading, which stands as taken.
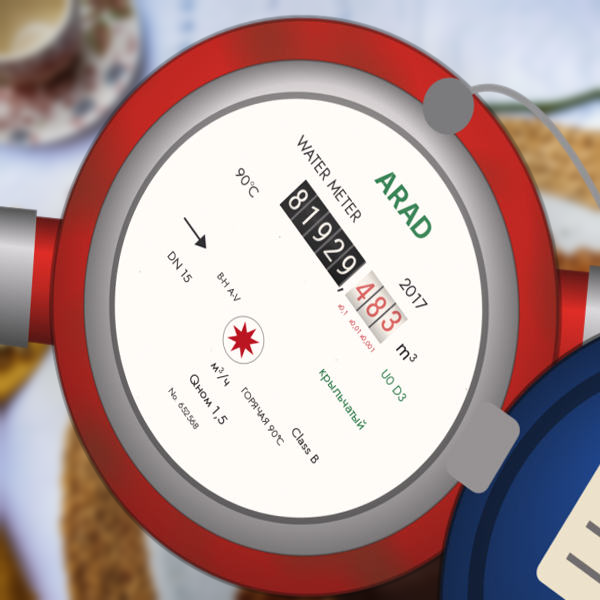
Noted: {"value": 81929.483, "unit": "m³"}
